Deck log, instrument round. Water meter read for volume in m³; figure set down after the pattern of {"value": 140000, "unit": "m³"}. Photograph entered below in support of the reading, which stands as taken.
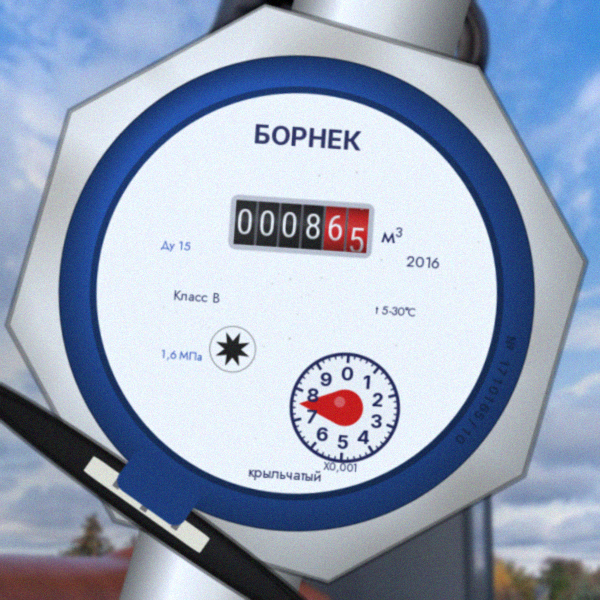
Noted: {"value": 8.647, "unit": "m³"}
